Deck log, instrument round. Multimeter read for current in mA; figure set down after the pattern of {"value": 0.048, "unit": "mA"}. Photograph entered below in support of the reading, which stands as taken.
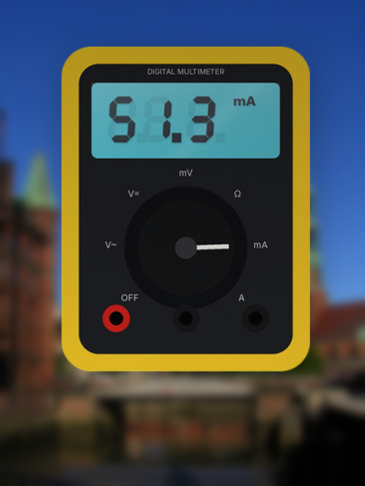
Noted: {"value": 51.3, "unit": "mA"}
